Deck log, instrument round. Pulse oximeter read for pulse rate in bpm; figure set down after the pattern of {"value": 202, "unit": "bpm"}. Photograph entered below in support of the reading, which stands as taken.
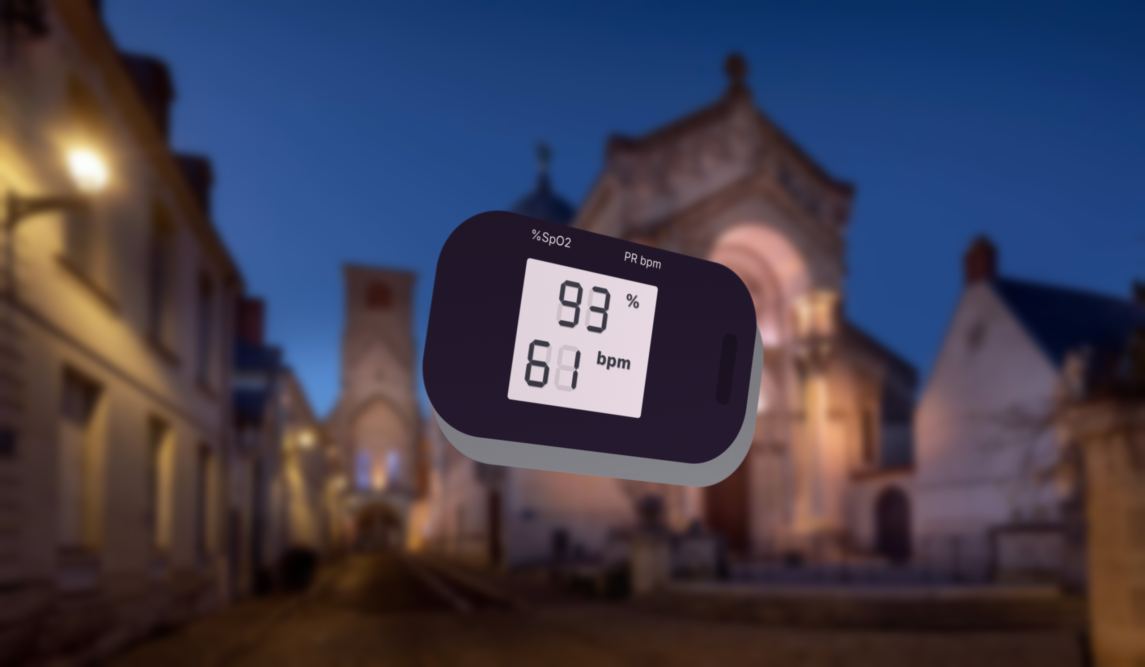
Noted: {"value": 61, "unit": "bpm"}
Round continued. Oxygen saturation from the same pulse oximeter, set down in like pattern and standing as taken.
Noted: {"value": 93, "unit": "%"}
